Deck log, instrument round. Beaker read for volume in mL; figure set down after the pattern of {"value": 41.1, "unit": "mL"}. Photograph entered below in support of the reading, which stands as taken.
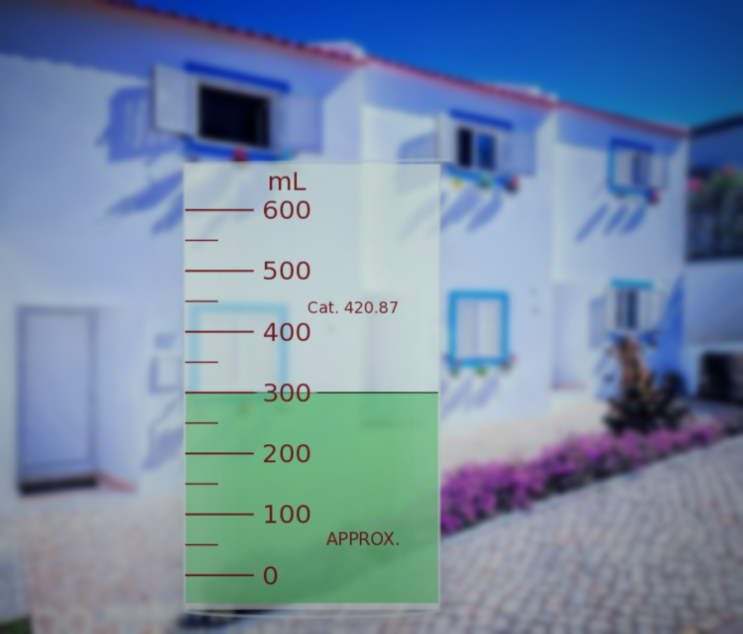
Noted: {"value": 300, "unit": "mL"}
